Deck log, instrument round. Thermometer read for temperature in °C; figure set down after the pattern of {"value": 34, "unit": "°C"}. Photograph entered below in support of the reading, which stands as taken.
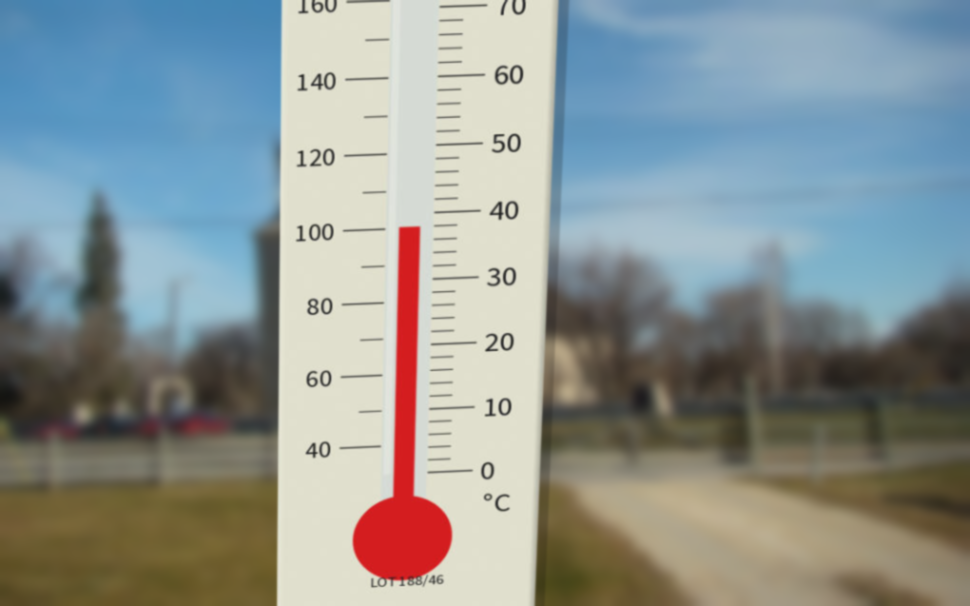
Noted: {"value": 38, "unit": "°C"}
